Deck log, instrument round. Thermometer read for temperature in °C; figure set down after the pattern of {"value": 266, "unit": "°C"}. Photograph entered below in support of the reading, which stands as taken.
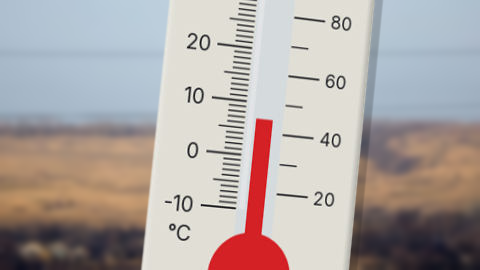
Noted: {"value": 7, "unit": "°C"}
